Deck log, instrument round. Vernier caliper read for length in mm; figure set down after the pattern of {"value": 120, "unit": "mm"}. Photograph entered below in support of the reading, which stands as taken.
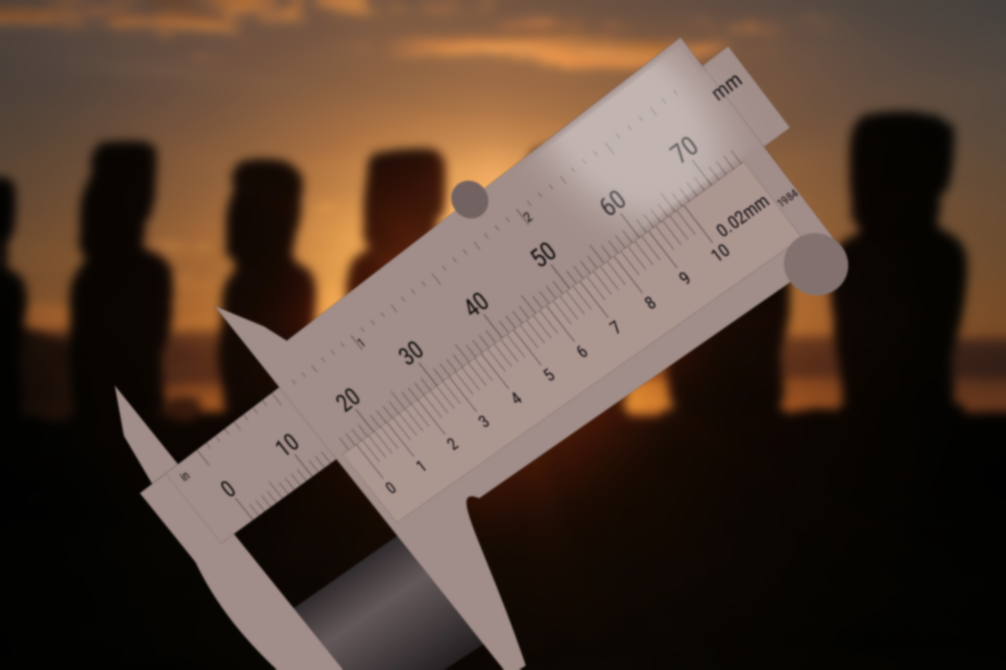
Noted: {"value": 17.2, "unit": "mm"}
